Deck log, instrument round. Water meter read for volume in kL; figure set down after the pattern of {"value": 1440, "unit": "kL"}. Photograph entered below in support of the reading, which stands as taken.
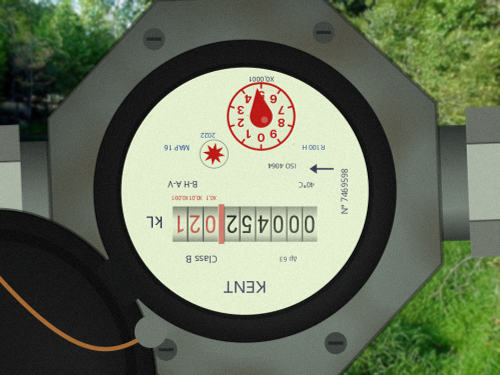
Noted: {"value": 452.0214, "unit": "kL"}
